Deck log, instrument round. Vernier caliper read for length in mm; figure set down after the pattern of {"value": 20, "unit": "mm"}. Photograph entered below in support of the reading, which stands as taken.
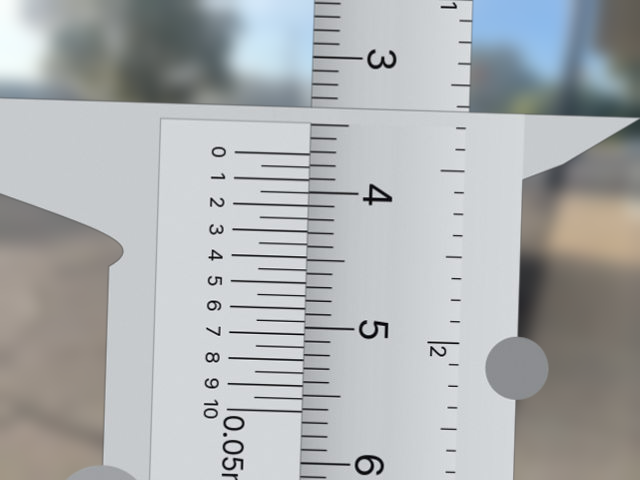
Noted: {"value": 37.2, "unit": "mm"}
